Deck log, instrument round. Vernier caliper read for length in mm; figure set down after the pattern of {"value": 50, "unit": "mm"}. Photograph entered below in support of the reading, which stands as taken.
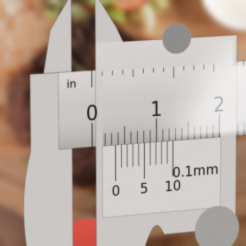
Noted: {"value": 3.6, "unit": "mm"}
